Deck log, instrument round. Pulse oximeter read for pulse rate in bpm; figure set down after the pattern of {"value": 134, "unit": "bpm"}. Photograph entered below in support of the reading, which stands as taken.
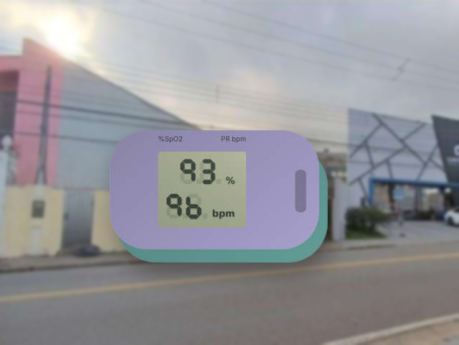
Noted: {"value": 96, "unit": "bpm"}
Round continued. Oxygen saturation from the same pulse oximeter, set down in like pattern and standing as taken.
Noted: {"value": 93, "unit": "%"}
